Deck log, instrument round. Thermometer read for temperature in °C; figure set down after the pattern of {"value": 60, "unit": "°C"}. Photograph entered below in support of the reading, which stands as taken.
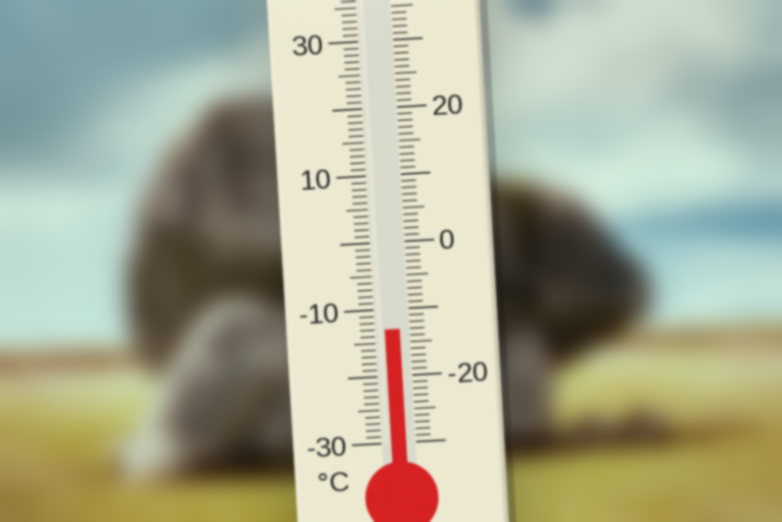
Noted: {"value": -13, "unit": "°C"}
